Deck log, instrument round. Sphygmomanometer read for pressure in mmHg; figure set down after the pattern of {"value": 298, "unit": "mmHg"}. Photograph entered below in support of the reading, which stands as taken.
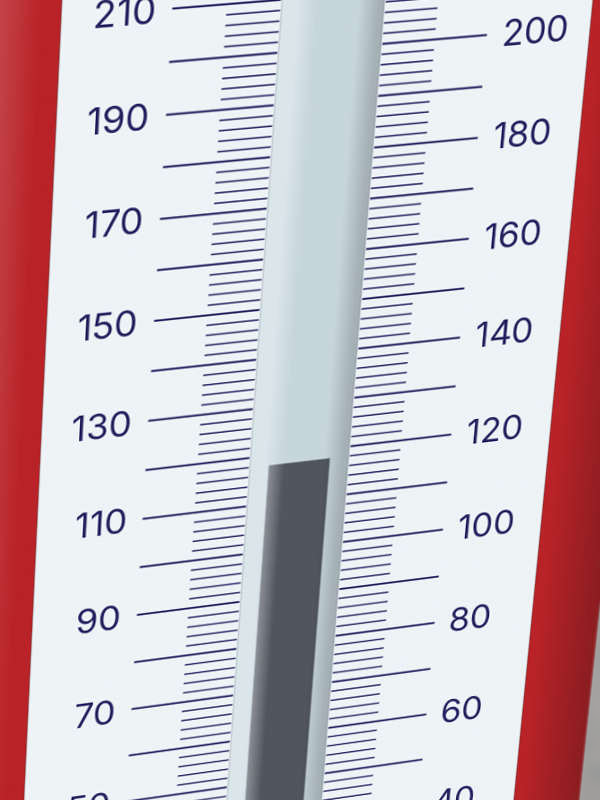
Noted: {"value": 118, "unit": "mmHg"}
